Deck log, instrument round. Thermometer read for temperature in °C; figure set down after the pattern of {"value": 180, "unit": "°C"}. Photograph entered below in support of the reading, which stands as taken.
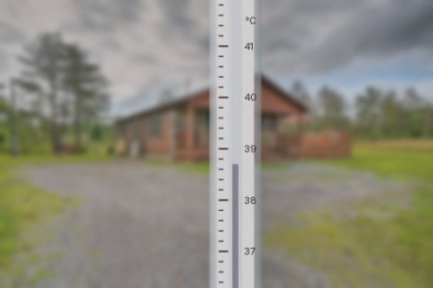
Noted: {"value": 38.7, "unit": "°C"}
